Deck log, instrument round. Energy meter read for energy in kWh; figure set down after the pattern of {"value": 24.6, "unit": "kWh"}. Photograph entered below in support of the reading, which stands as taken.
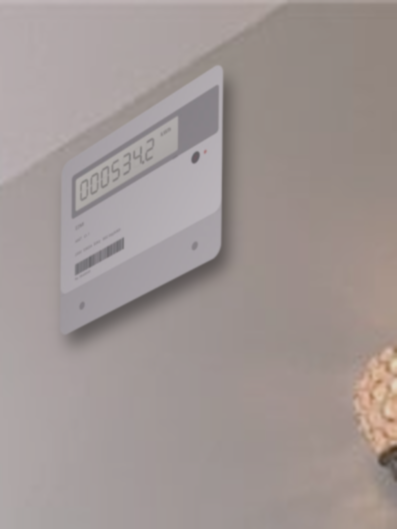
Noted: {"value": 534.2, "unit": "kWh"}
